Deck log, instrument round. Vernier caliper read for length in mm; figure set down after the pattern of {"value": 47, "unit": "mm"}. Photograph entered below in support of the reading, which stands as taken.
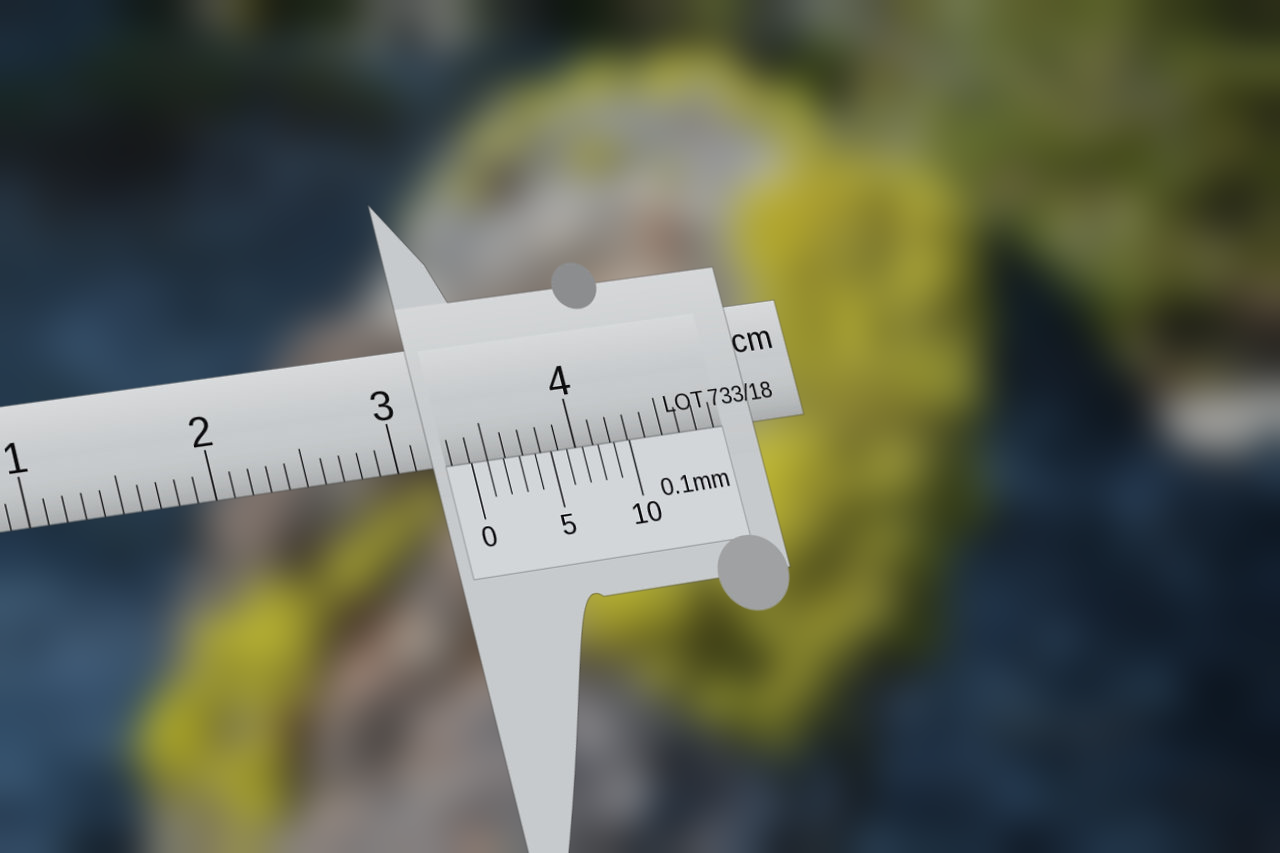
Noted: {"value": 34.1, "unit": "mm"}
